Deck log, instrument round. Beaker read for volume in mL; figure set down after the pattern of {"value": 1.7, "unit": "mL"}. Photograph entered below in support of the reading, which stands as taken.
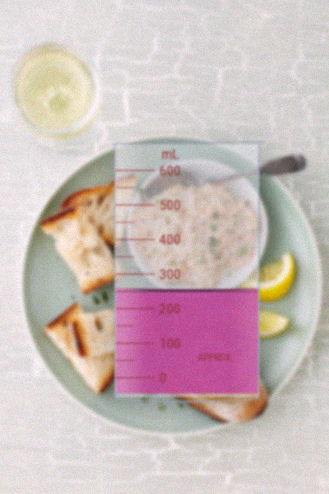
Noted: {"value": 250, "unit": "mL"}
